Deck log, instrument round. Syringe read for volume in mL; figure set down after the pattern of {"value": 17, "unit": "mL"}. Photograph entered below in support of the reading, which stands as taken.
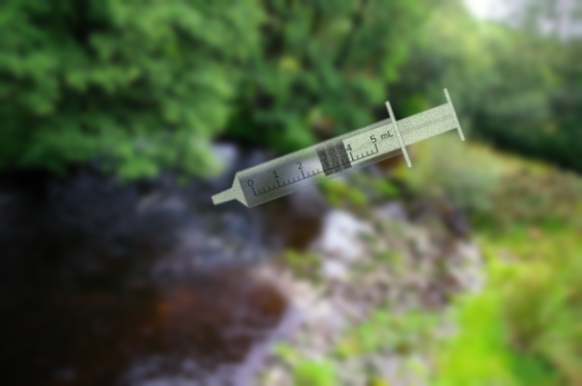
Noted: {"value": 2.8, "unit": "mL"}
